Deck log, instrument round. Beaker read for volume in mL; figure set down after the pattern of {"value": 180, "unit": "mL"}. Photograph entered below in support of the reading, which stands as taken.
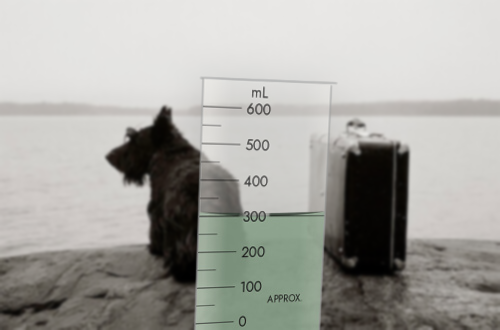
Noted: {"value": 300, "unit": "mL"}
